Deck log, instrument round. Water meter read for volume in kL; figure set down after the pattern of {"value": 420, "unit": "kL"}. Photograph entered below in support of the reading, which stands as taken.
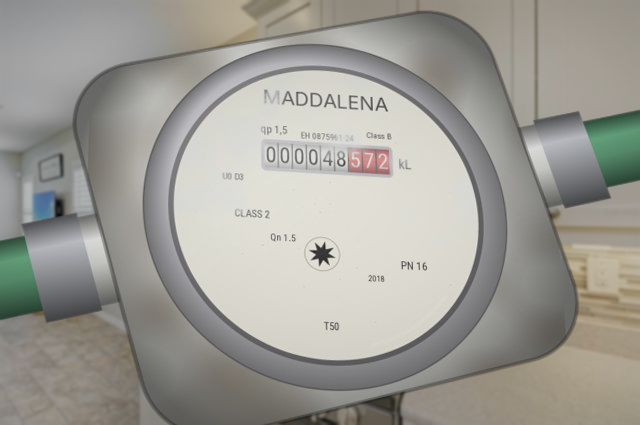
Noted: {"value": 48.572, "unit": "kL"}
